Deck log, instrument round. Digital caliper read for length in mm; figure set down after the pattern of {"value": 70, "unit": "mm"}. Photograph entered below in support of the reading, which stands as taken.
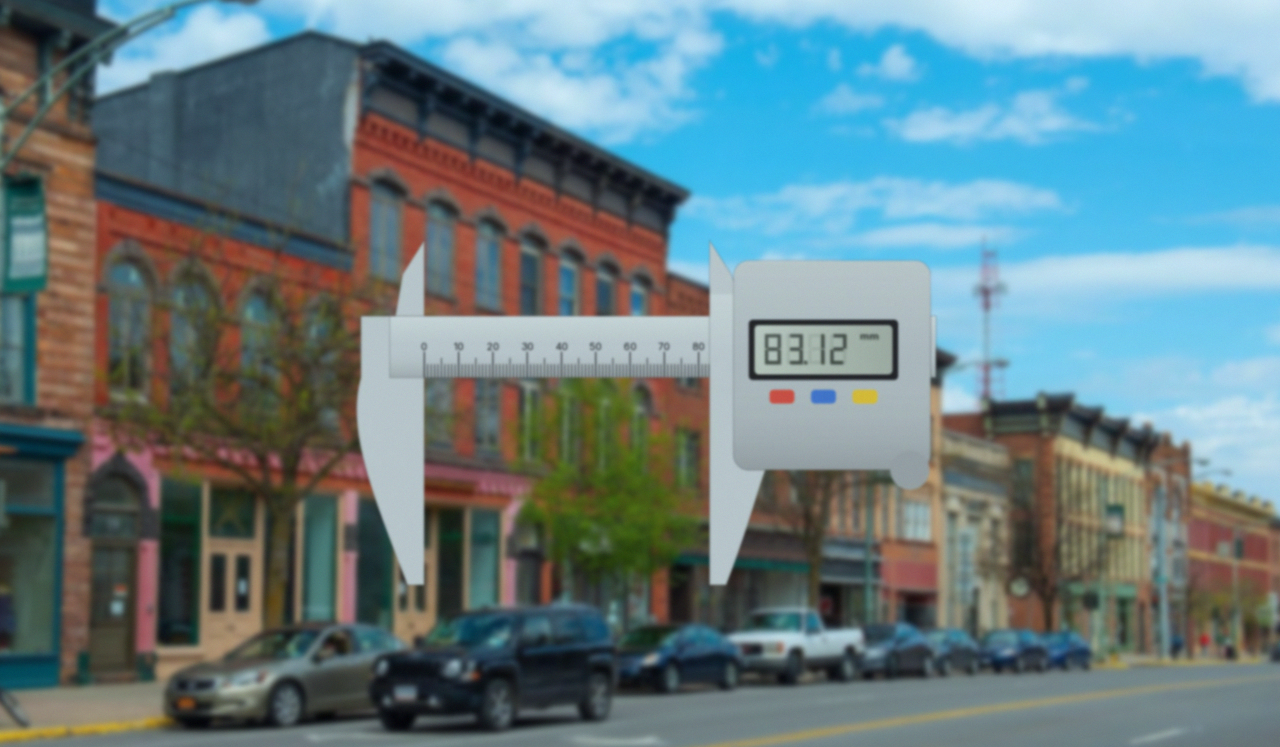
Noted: {"value": 83.12, "unit": "mm"}
